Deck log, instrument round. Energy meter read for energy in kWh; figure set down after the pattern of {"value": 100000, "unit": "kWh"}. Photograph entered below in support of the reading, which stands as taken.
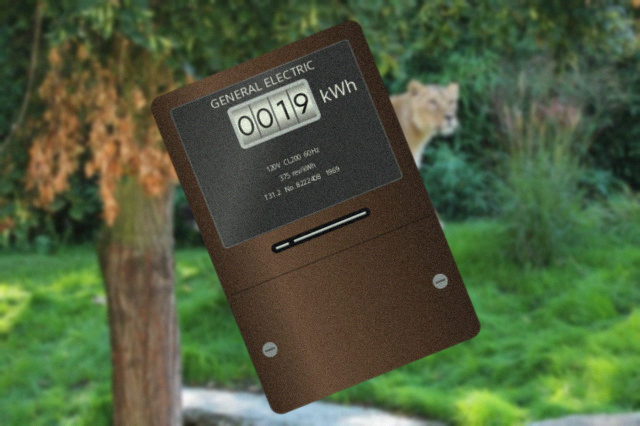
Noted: {"value": 19, "unit": "kWh"}
